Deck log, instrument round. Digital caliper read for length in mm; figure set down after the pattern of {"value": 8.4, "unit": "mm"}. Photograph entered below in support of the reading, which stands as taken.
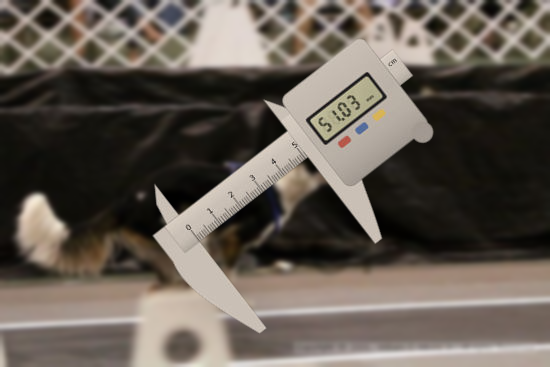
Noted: {"value": 51.03, "unit": "mm"}
